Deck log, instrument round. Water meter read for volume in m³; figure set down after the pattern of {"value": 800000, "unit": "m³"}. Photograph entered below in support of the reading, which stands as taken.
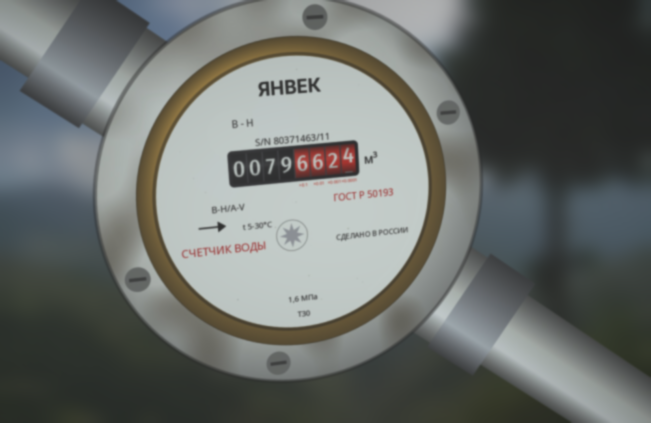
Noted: {"value": 79.6624, "unit": "m³"}
